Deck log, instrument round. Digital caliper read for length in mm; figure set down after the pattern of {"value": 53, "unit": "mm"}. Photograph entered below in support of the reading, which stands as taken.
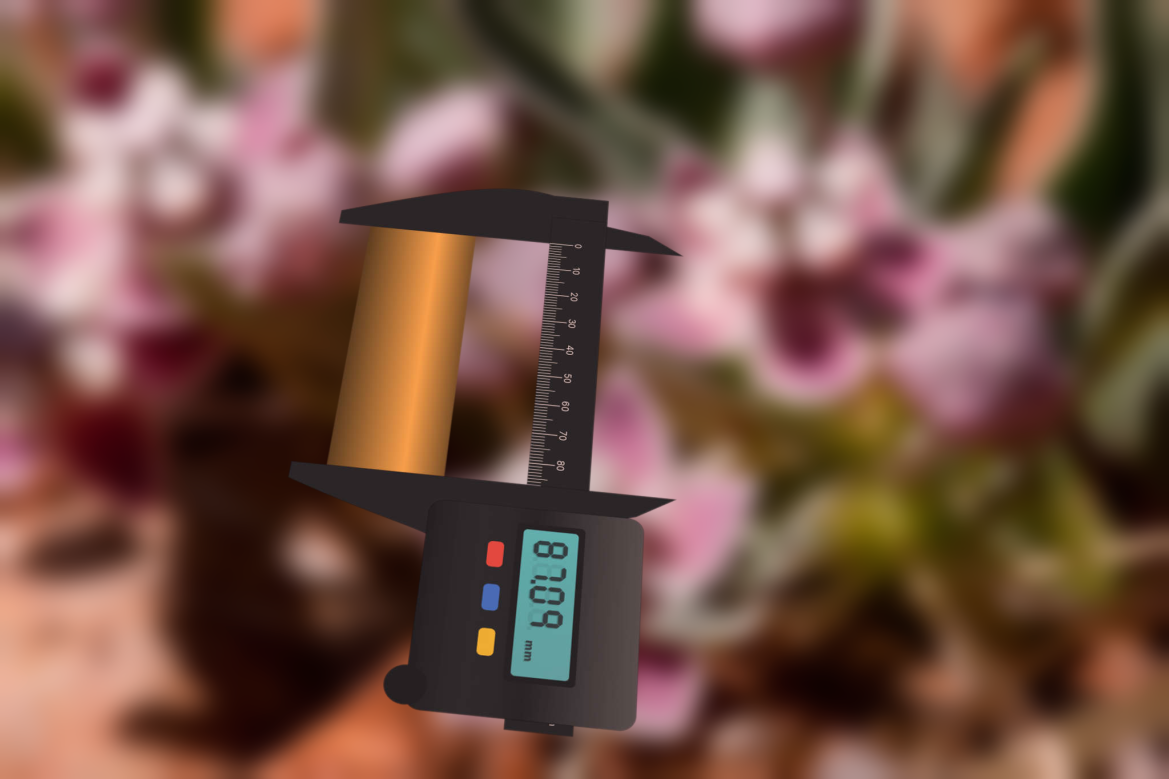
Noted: {"value": 87.09, "unit": "mm"}
